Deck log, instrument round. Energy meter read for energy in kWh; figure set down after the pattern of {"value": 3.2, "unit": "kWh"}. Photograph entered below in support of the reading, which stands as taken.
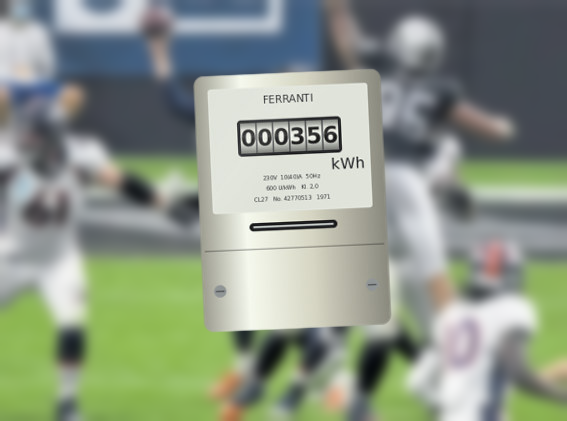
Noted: {"value": 356, "unit": "kWh"}
